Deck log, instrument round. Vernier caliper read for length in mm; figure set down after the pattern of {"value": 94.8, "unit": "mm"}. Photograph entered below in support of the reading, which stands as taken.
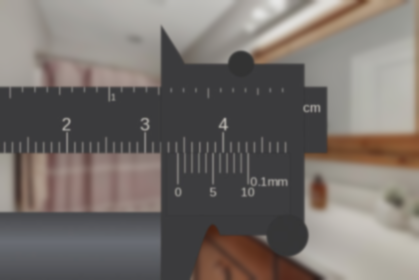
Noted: {"value": 34.2, "unit": "mm"}
